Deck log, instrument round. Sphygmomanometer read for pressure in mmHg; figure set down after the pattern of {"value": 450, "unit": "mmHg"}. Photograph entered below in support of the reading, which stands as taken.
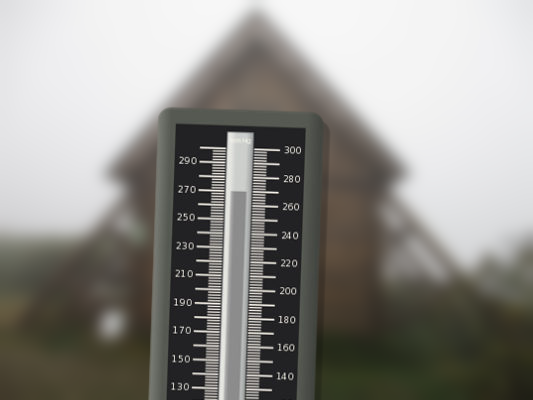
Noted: {"value": 270, "unit": "mmHg"}
